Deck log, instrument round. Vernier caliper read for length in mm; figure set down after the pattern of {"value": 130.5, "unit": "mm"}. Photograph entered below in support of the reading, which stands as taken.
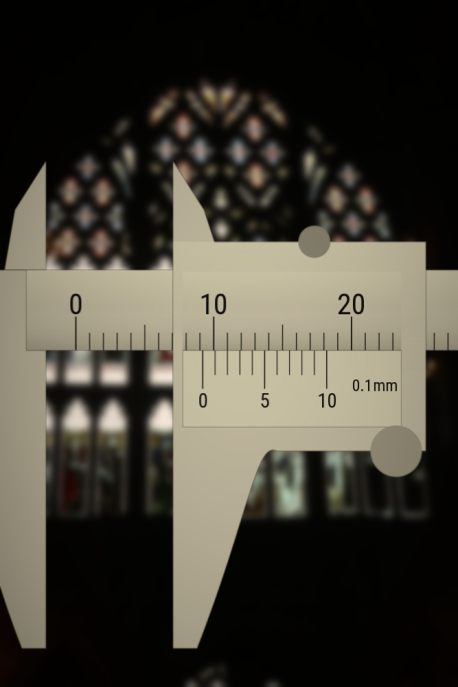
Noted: {"value": 9.2, "unit": "mm"}
